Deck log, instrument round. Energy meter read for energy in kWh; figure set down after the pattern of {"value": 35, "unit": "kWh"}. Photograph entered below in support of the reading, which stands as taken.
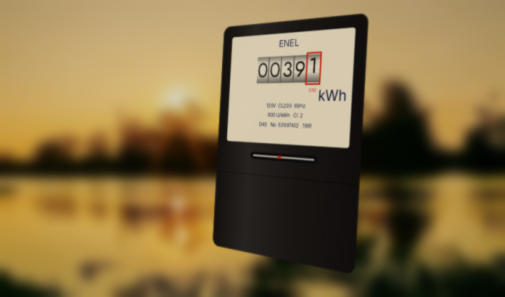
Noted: {"value": 39.1, "unit": "kWh"}
